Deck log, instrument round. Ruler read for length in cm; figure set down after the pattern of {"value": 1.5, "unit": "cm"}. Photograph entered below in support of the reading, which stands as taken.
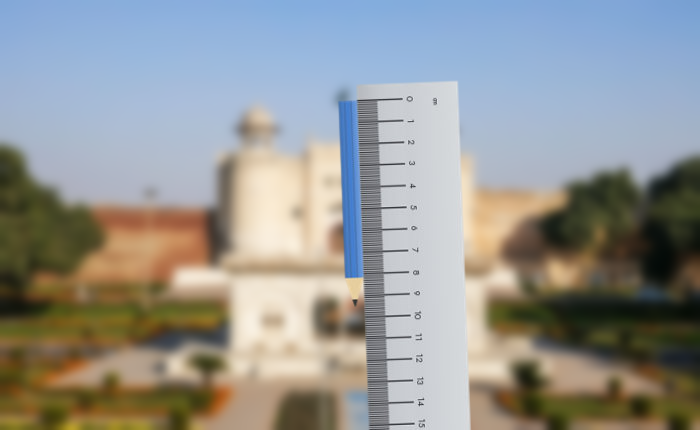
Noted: {"value": 9.5, "unit": "cm"}
